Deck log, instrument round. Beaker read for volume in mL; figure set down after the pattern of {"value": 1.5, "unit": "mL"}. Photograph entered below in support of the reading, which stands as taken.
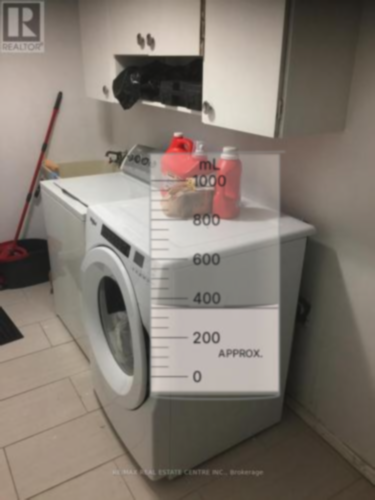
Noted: {"value": 350, "unit": "mL"}
